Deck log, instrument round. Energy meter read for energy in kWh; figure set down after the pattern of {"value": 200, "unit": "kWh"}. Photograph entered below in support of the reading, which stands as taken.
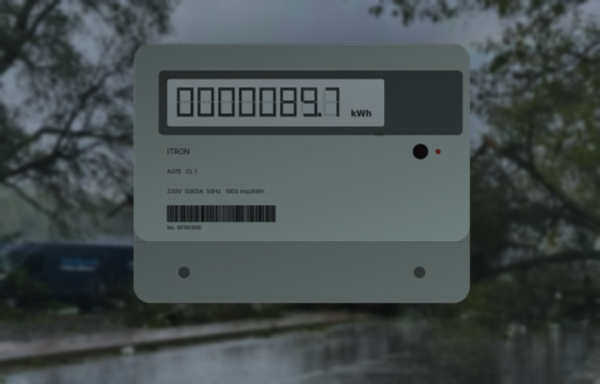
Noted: {"value": 89.7, "unit": "kWh"}
